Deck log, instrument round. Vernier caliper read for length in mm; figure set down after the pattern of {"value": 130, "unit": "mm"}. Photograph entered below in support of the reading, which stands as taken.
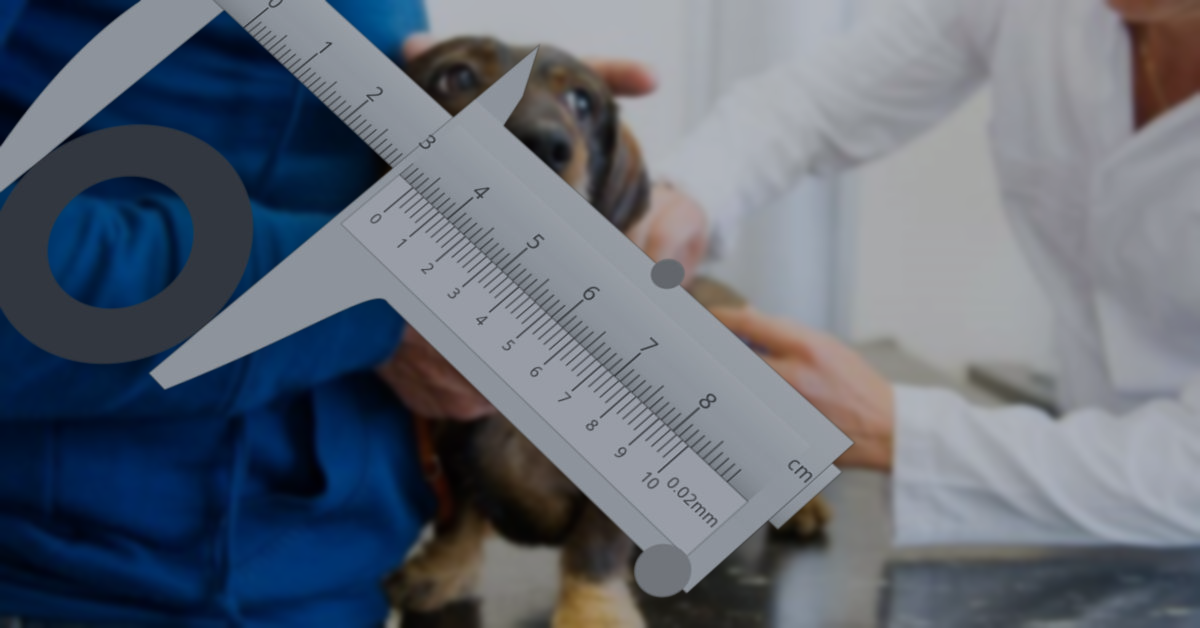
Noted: {"value": 33.6, "unit": "mm"}
